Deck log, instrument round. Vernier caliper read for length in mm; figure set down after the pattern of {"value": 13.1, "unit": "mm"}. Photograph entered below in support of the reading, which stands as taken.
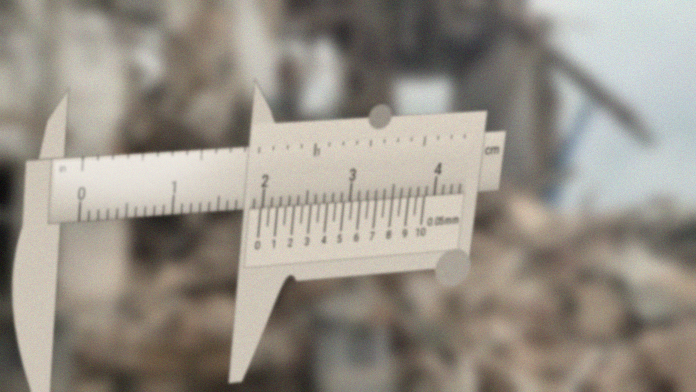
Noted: {"value": 19.8, "unit": "mm"}
